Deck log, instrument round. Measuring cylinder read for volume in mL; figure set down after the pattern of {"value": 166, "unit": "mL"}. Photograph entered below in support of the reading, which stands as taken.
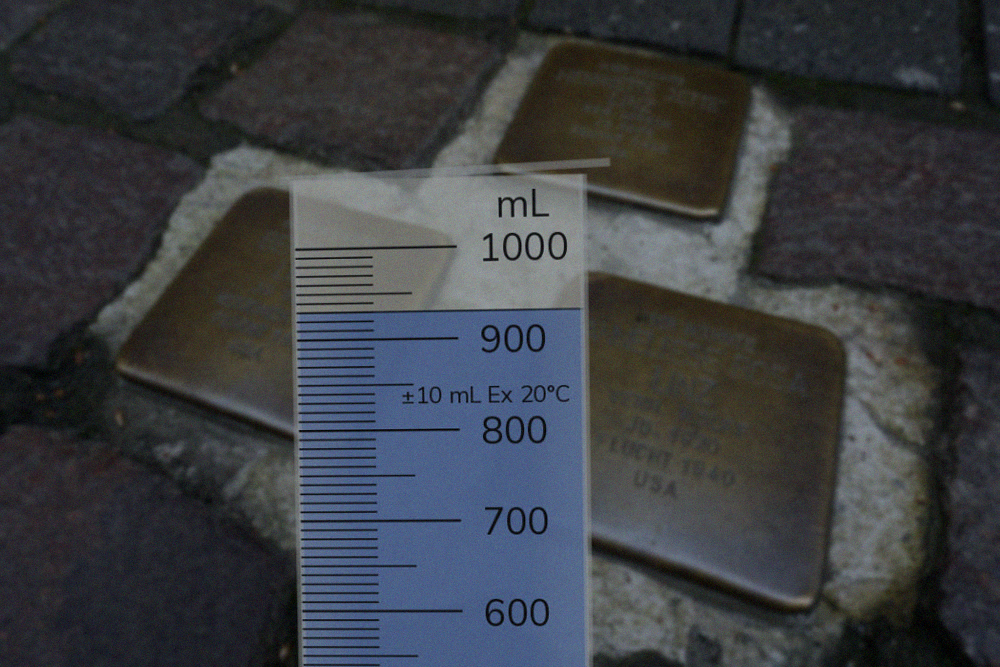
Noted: {"value": 930, "unit": "mL"}
